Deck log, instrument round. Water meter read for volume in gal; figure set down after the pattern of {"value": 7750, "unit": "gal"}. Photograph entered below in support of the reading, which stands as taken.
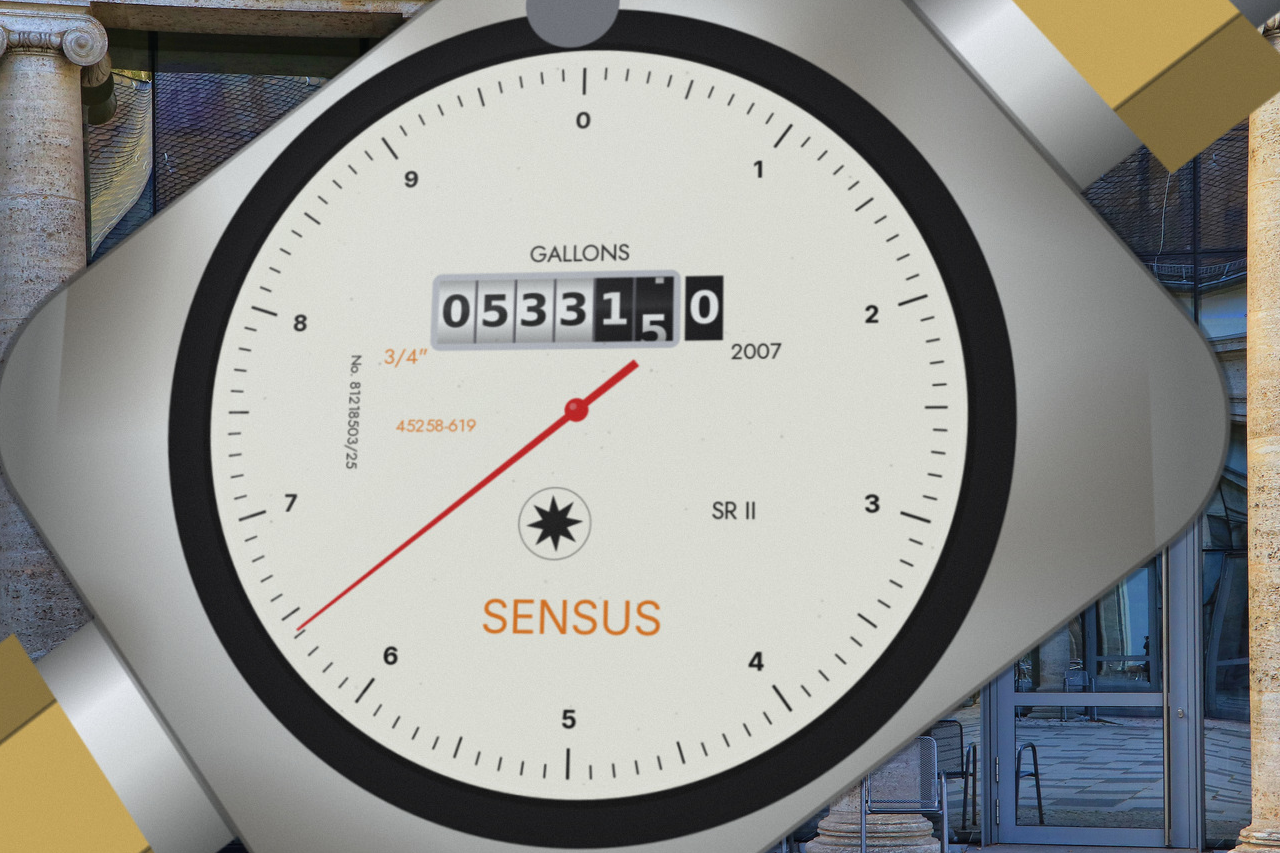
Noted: {"value": 533146.4, "unit": "gal"}
